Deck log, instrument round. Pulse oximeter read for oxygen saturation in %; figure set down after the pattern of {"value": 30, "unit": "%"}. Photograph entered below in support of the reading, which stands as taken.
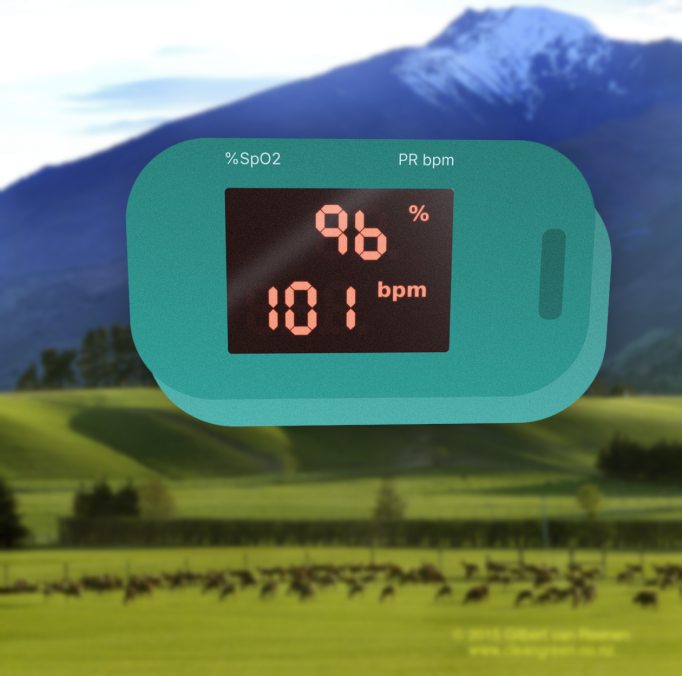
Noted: {"value": 96, "unit": "%"}
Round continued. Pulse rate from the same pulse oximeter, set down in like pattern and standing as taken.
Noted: {"value": 101, "unit": "bpm"}
